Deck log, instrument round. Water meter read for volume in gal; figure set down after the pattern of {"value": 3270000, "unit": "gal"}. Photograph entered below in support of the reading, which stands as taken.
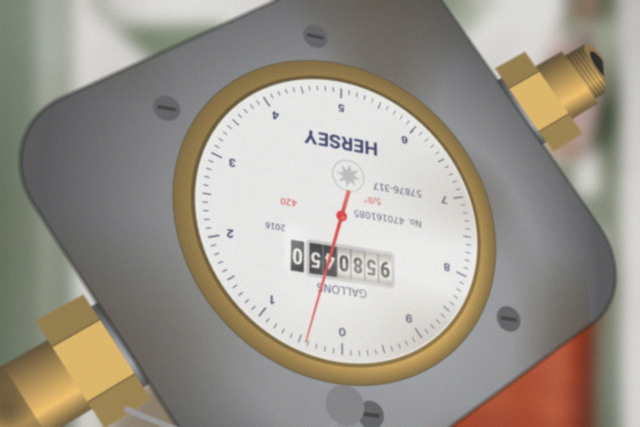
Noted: {"value": 9580450.4, "unit": "gal"}
